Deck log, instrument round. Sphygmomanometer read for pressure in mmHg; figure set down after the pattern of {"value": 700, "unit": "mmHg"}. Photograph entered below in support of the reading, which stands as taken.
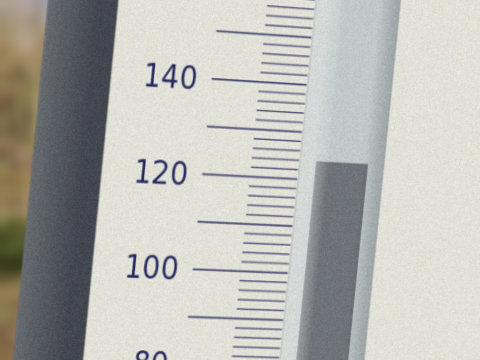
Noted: {"value": 124, "unit": "mmHg"}
